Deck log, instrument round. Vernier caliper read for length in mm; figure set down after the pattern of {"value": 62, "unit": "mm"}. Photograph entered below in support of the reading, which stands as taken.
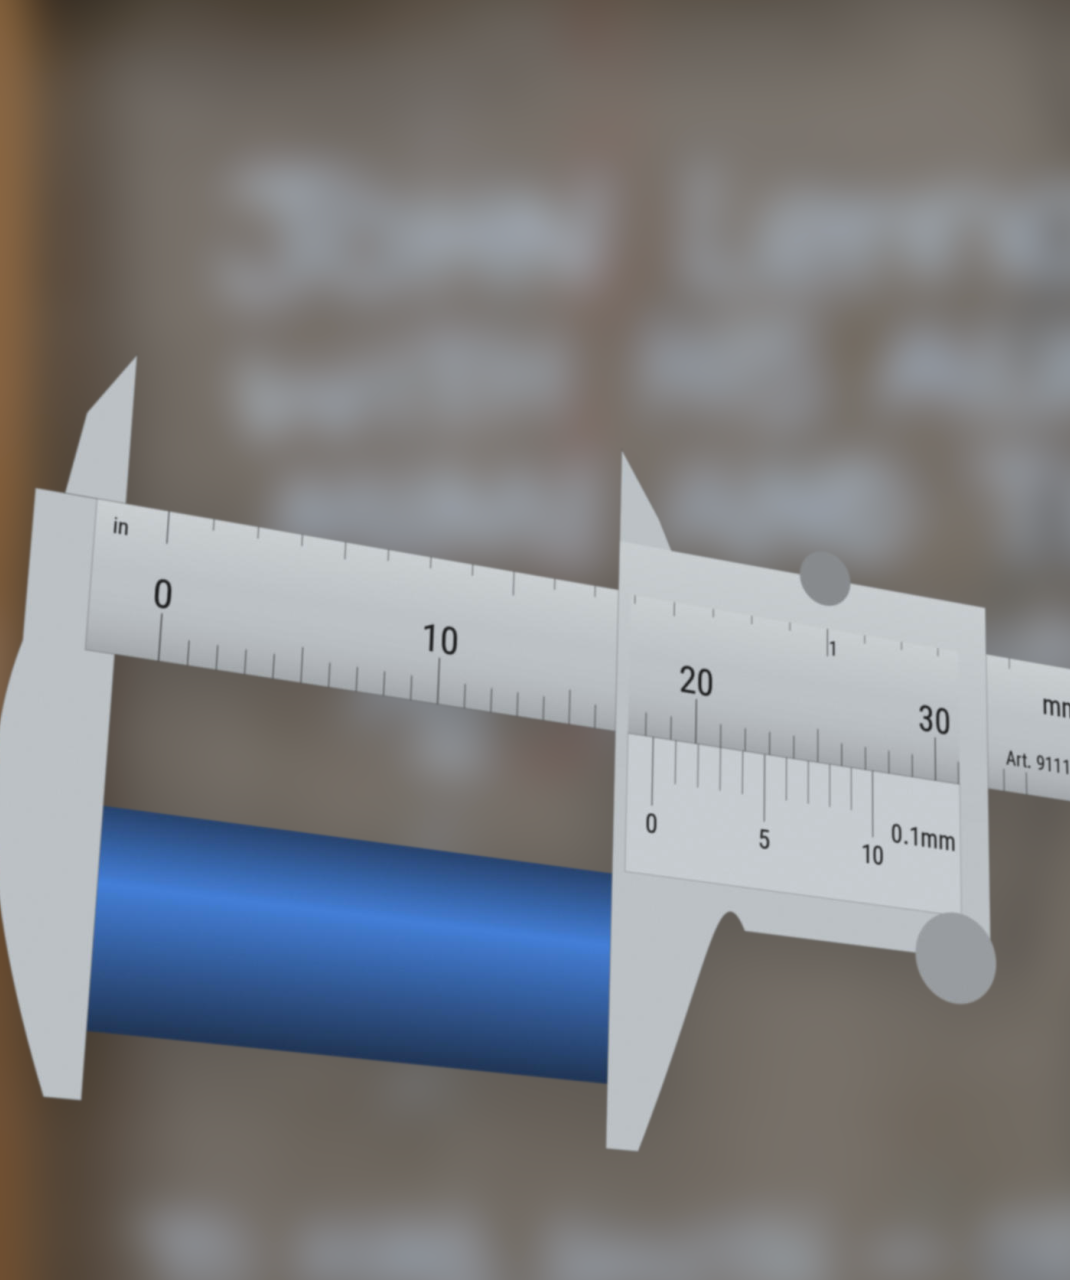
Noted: {"value": 18.3, "unit": "mm"}
